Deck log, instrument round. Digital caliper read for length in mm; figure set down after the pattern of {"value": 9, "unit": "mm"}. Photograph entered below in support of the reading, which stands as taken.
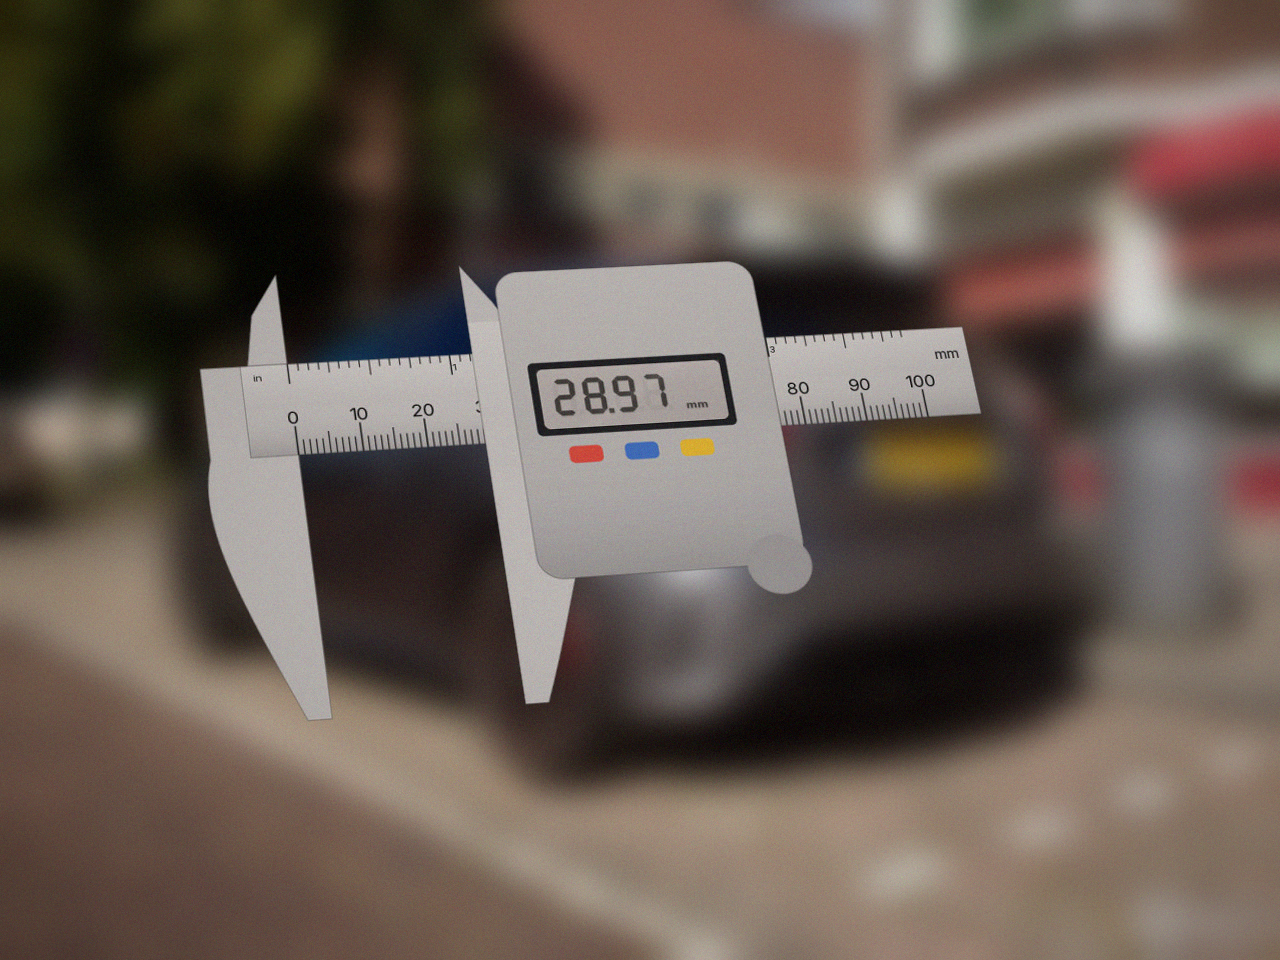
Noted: {"value": 28.97, "unit": "mm"}
